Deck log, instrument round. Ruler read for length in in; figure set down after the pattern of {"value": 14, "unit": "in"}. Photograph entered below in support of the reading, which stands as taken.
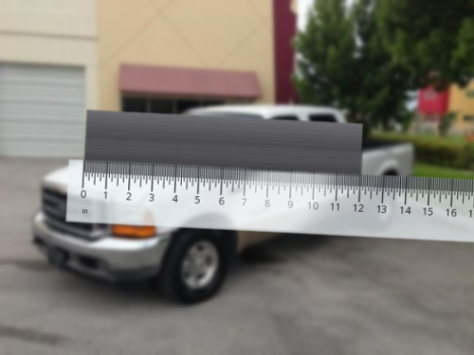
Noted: {"value": 12, "unit": "in"}
